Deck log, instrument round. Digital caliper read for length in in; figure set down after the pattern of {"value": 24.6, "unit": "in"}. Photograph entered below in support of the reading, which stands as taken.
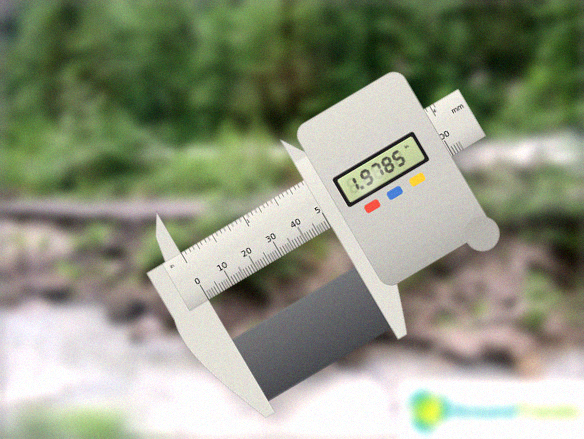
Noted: {"value": 1.9785, "unit": "in"}
